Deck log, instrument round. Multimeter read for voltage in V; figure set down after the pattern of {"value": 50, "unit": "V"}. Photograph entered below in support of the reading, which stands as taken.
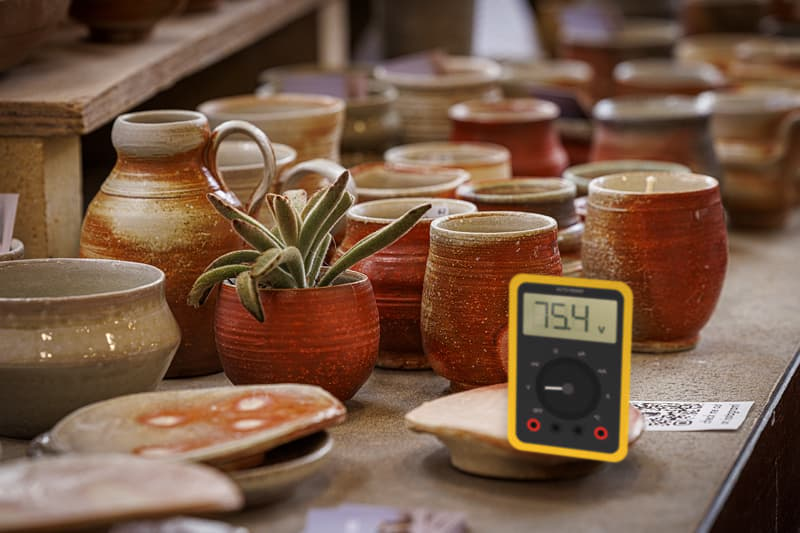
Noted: {"value": 75.4, "unit": "V"}
